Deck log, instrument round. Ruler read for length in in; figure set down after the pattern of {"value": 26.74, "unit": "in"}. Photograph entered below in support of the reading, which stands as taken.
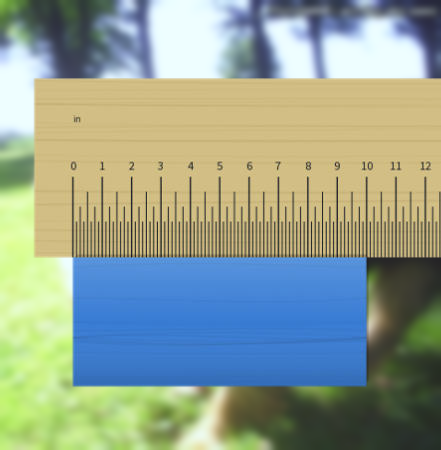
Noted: {"value": 10, "unit": "in"}
